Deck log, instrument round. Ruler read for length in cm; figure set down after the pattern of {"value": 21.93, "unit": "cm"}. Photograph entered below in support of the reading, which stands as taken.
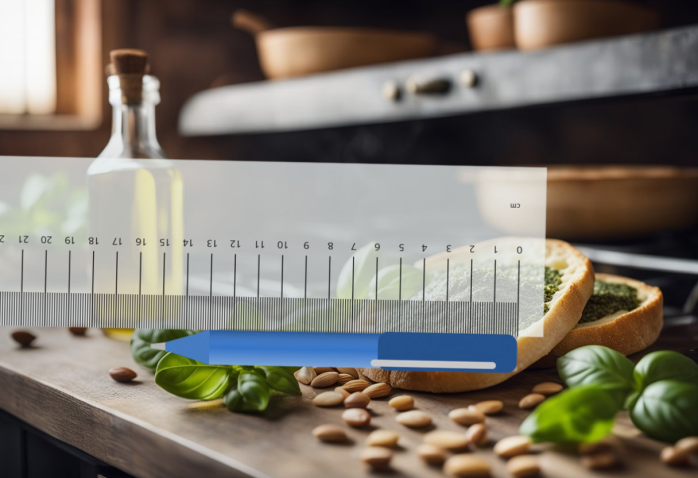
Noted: {"value": 15.5, "unit": "cm"}
